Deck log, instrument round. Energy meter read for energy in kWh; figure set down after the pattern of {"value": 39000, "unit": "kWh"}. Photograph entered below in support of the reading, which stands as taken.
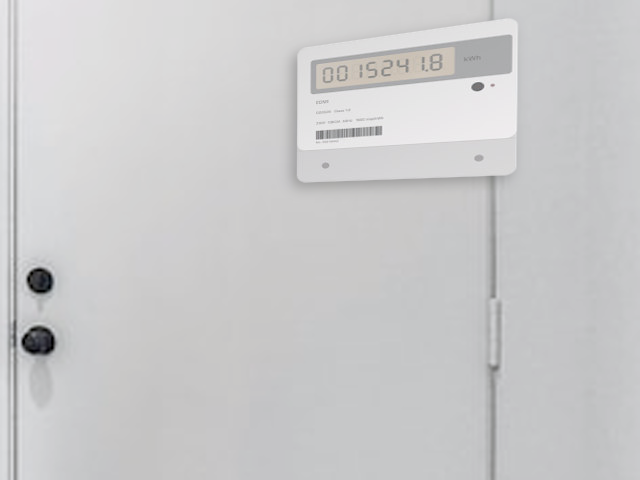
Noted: {"value": 15241.8, "unit": "kWh"}
